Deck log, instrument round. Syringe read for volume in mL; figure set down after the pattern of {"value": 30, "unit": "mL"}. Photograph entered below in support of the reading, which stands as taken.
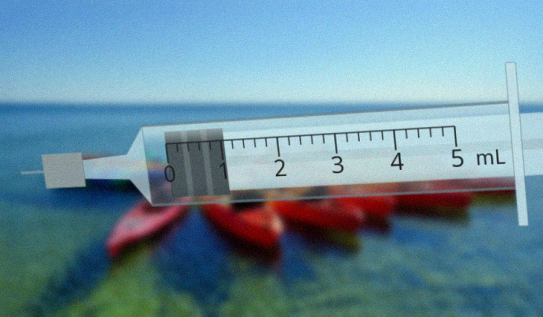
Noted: {"value": 0, "unit": "mL"}
